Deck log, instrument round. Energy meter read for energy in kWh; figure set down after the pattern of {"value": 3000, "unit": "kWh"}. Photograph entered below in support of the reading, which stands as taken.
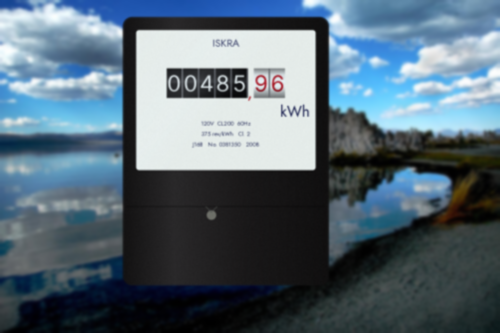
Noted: {"value": 485.96, "unit": "kWh"}
